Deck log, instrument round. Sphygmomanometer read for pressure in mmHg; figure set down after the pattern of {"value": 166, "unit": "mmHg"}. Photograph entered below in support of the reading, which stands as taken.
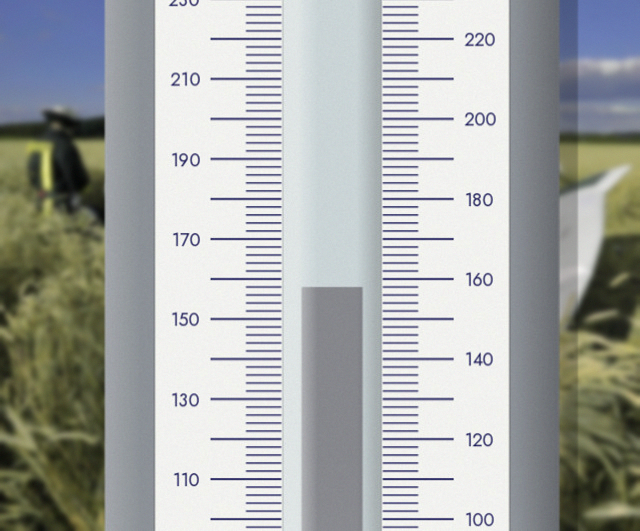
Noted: {"value": 158, "unit": "mmHg"}
